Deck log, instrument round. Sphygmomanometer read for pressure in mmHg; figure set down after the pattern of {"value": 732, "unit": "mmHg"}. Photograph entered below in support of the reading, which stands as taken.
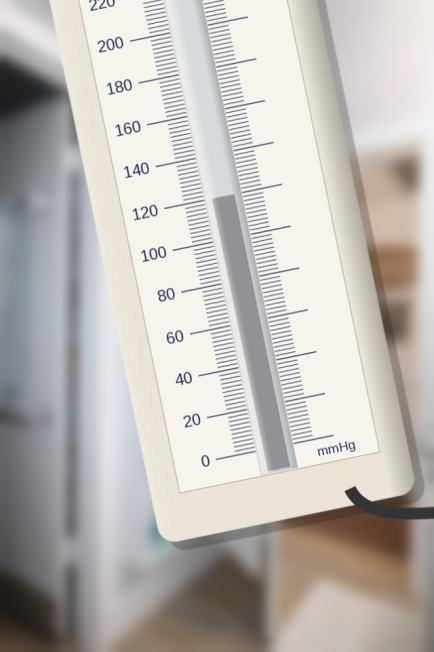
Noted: {"value": 120, "unit": "mmHg"}
